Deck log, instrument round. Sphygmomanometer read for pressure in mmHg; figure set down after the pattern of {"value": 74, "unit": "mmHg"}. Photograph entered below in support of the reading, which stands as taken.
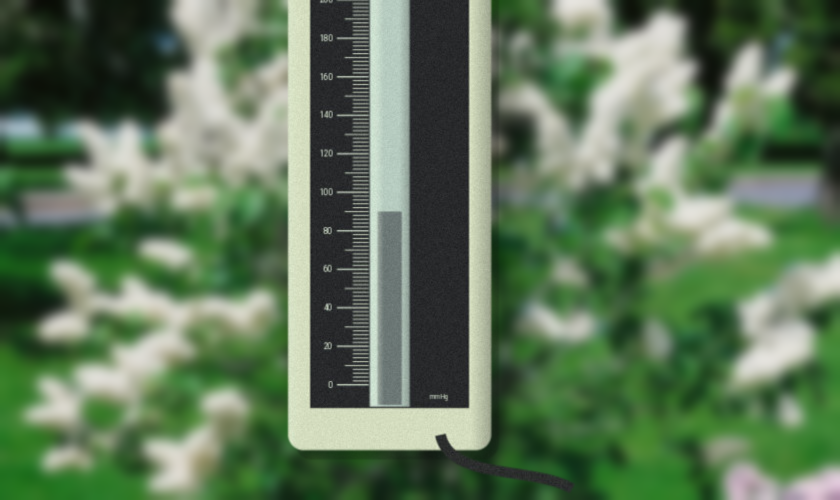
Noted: {"value": 90, "unit": "mmHg"}
